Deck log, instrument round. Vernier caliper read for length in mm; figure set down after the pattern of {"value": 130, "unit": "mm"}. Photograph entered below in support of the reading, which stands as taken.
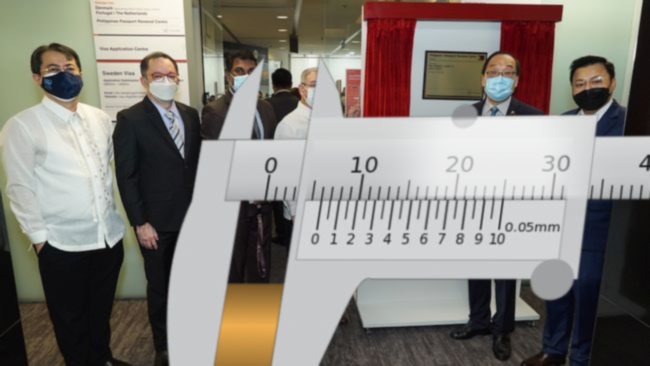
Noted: {"value": 6.0, "unit": "mm"}
